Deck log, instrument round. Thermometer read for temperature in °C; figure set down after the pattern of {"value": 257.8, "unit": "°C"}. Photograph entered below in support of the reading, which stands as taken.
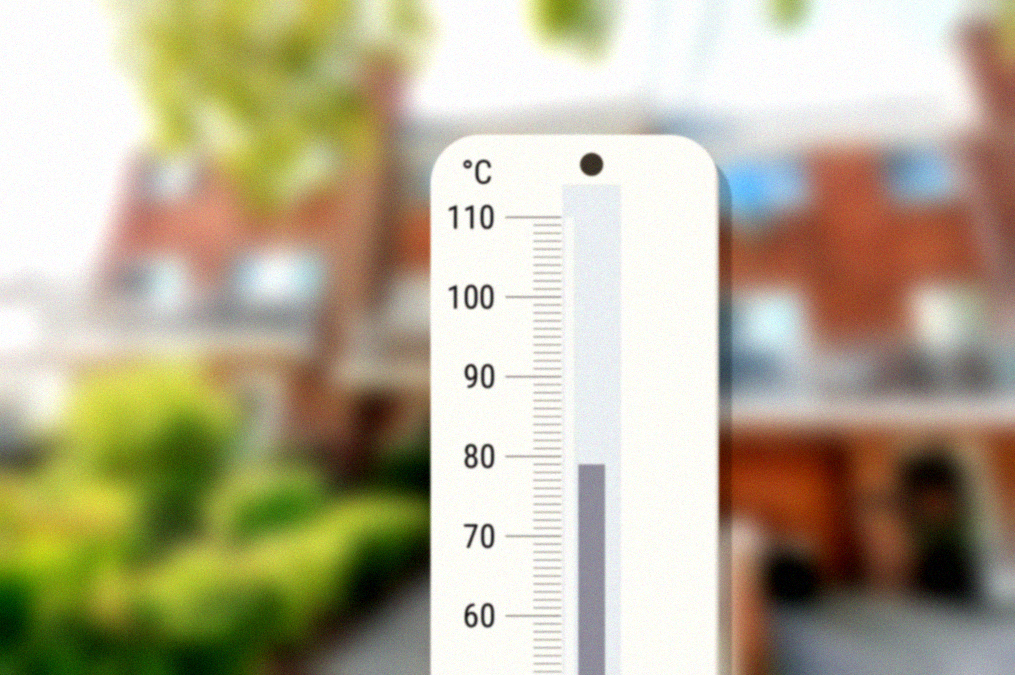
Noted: {"value": 79, "unit": "°C"}
